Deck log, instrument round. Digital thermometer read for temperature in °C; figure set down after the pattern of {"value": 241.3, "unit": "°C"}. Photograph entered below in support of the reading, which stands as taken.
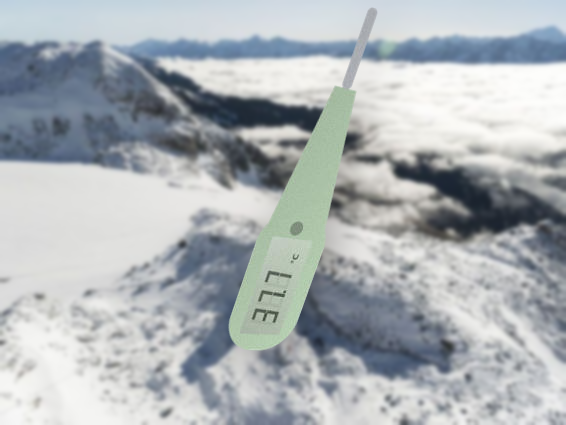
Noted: {"value": 37.7, "unit": "°C"}
